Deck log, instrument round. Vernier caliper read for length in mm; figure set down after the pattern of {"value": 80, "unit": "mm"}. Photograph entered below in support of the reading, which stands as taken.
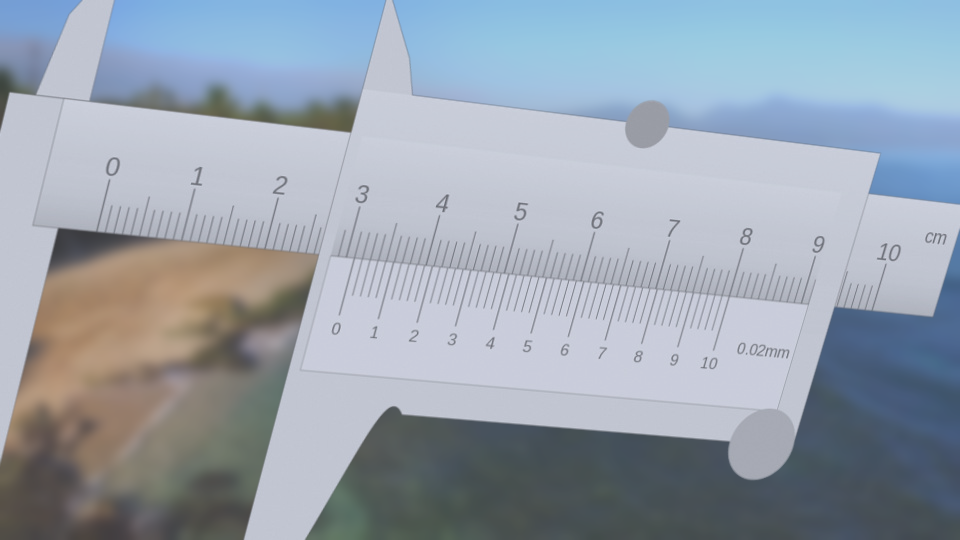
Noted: {"value": 31.0, "unit": "mm"}
